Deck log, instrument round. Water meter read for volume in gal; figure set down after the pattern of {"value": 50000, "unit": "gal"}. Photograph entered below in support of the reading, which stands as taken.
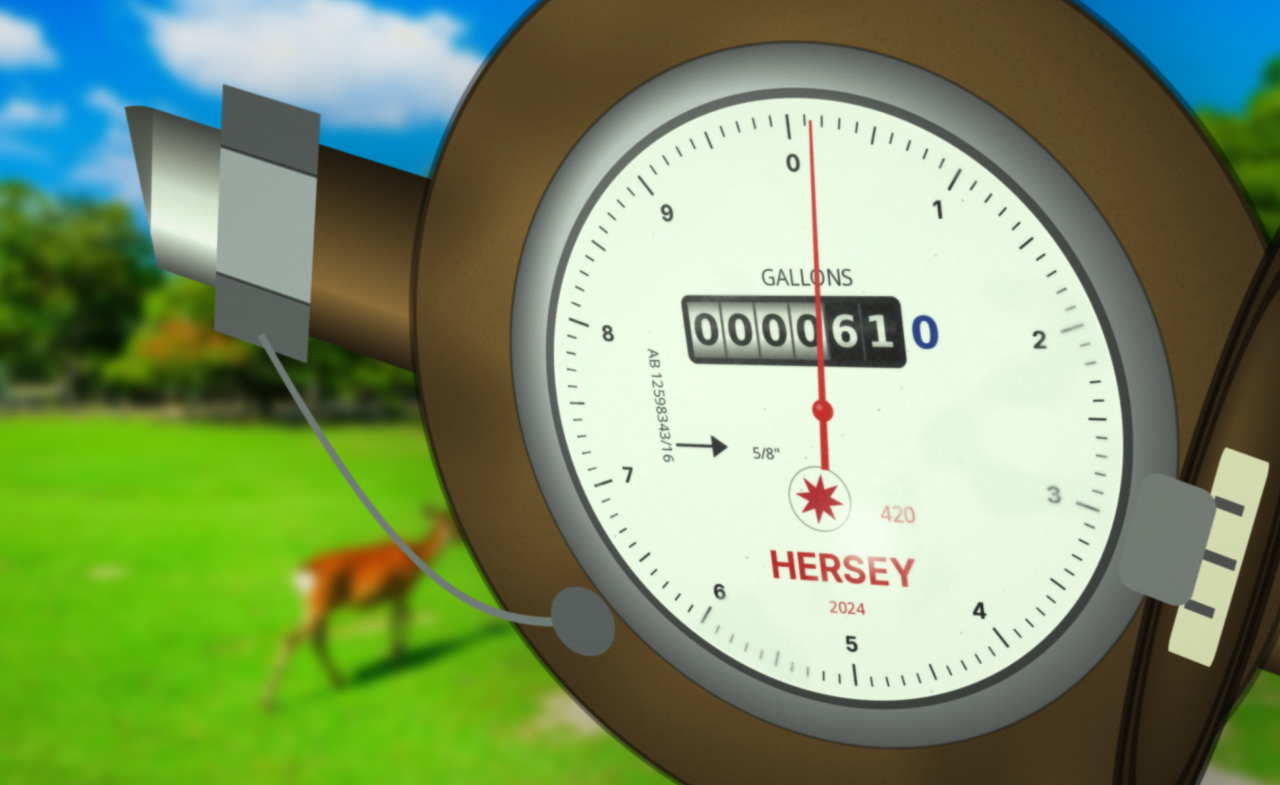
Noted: {"value": 610.1, "unit": "gal"}
